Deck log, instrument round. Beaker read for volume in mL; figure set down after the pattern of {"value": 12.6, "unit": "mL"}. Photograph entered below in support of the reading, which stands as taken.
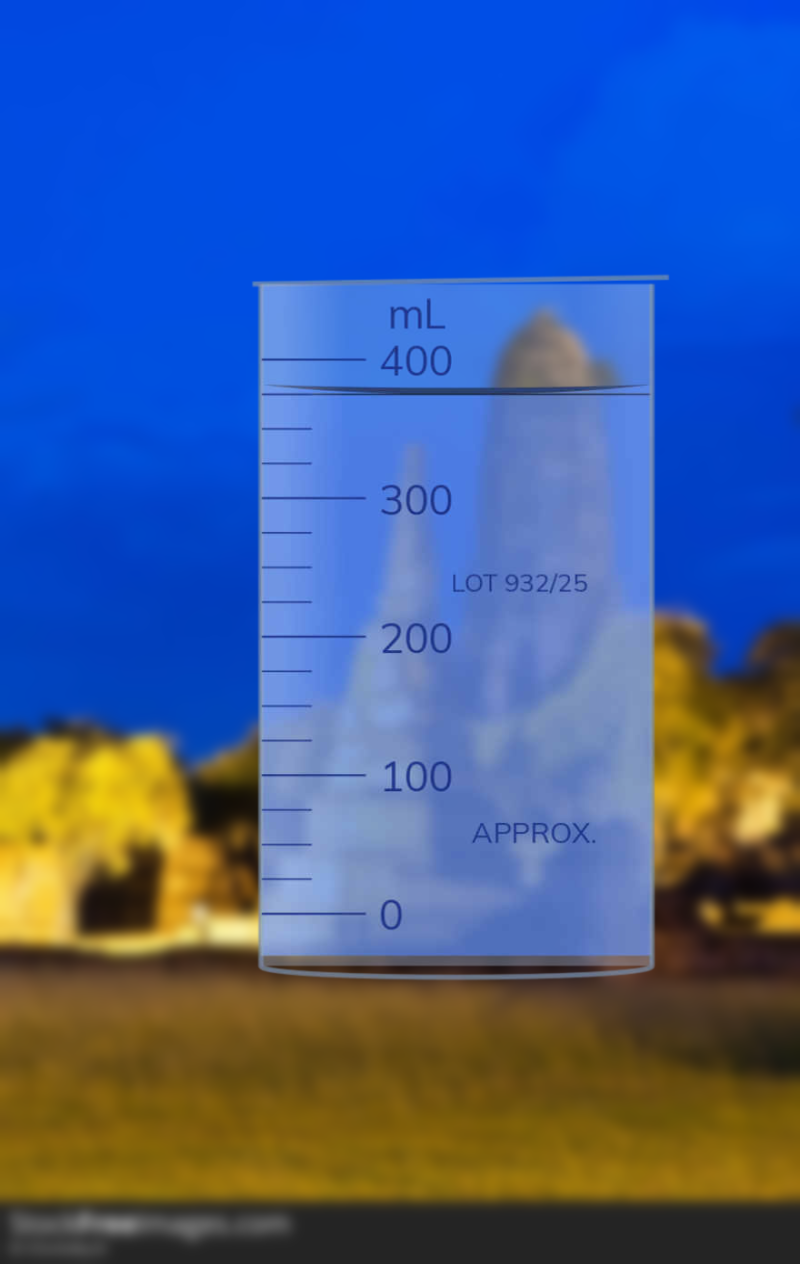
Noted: {"value": 375, "unit": "mL"}
